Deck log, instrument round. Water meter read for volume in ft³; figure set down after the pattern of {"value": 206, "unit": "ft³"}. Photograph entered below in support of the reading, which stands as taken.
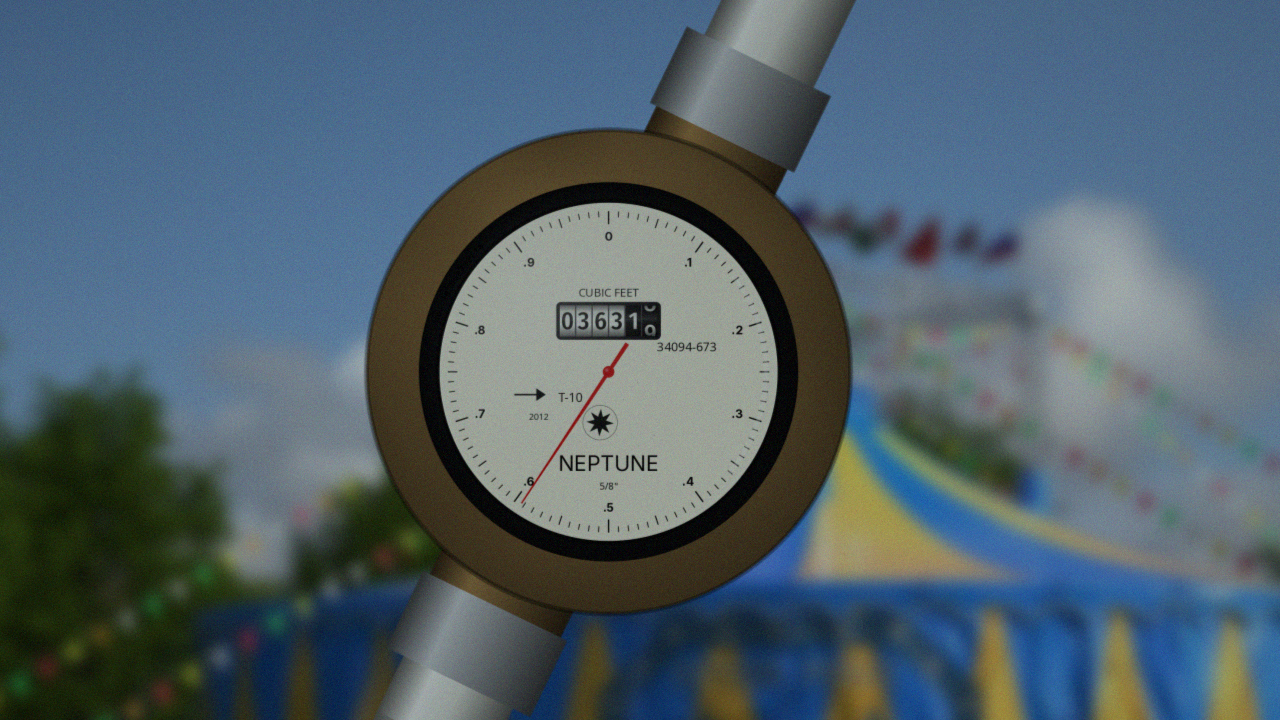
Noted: {"value": 36318.59, "unit": "ft³"}
